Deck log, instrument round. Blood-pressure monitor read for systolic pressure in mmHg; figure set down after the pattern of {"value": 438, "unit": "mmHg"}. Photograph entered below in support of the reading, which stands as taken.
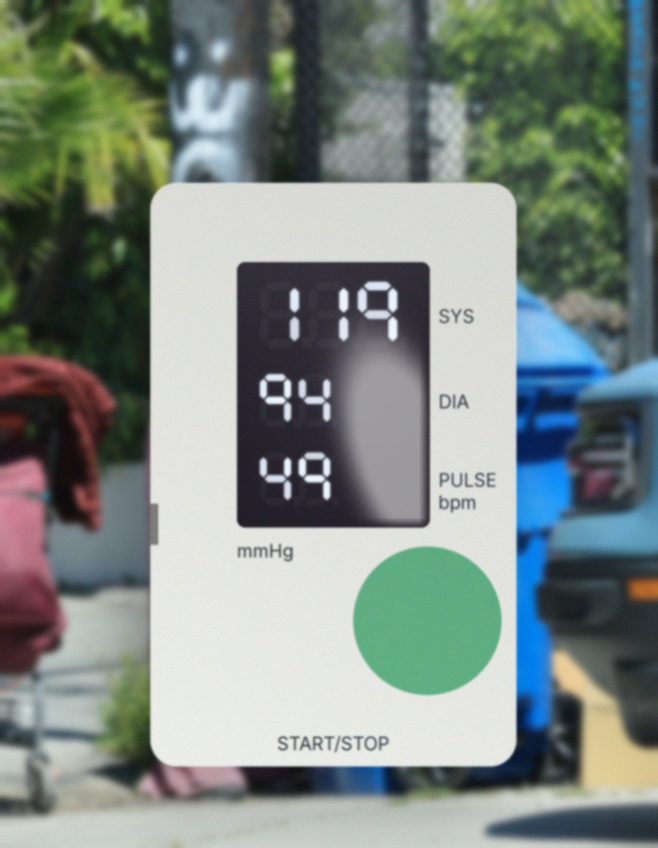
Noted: {"value": 119, "unit": "mmHg"}
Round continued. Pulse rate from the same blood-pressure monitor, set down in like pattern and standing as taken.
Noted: {"value": 49, "unit": "bpm"}
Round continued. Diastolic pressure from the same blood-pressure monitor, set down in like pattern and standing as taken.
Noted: {"value": 94, "unit": "mmHg"}
